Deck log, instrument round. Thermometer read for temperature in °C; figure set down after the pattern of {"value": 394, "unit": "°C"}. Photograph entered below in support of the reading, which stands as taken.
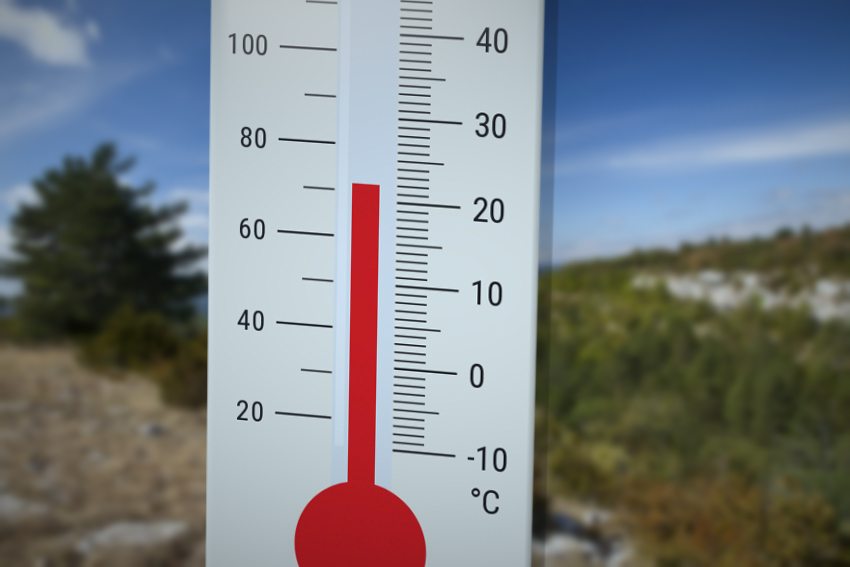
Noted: {"value": 22, "unit": "°C"}
